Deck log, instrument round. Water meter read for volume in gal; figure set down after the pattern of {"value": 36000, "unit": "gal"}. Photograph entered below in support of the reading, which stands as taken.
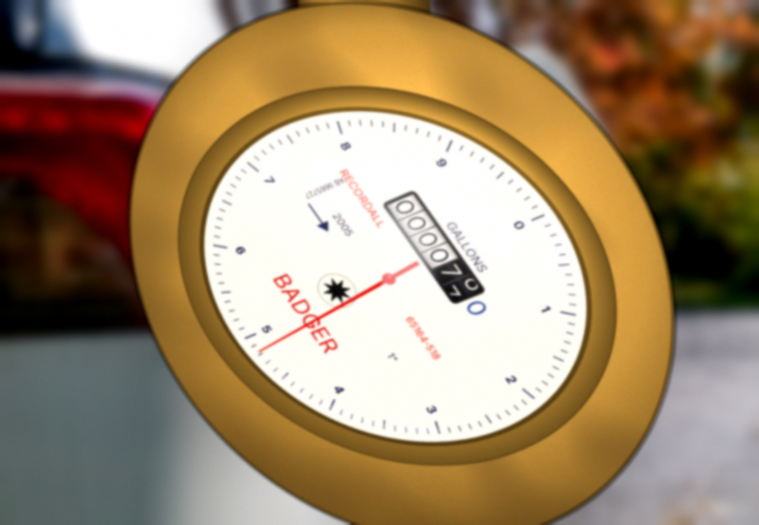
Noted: {"value": 764.8, "unit": "gal"}
